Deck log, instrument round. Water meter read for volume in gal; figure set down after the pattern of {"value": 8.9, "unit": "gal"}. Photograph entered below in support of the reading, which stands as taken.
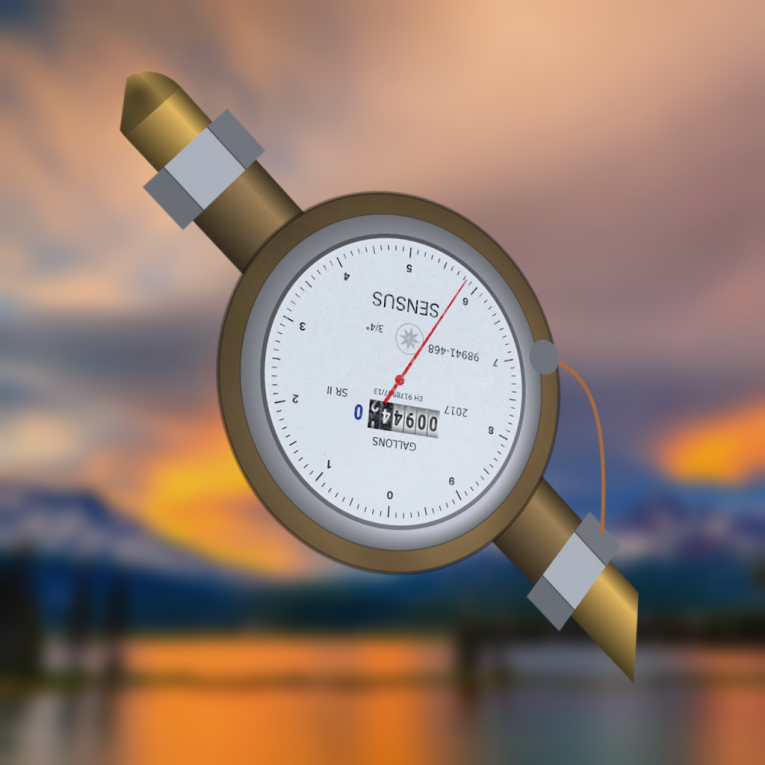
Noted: {"value": 94415.8, "unit": "gal"}
